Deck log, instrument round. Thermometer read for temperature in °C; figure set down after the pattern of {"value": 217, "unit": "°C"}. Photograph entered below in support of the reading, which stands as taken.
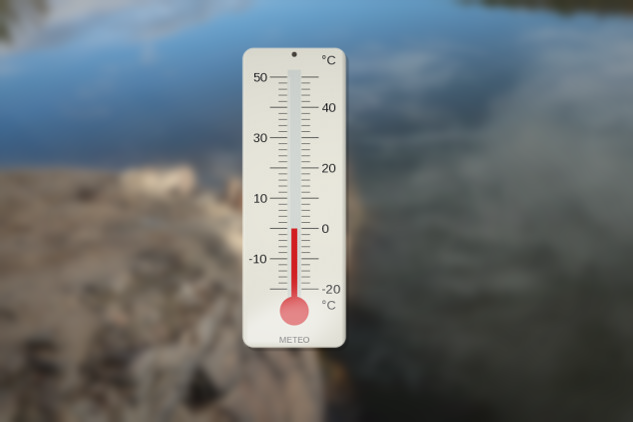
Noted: {"value": 0, "unit": "°C"}
